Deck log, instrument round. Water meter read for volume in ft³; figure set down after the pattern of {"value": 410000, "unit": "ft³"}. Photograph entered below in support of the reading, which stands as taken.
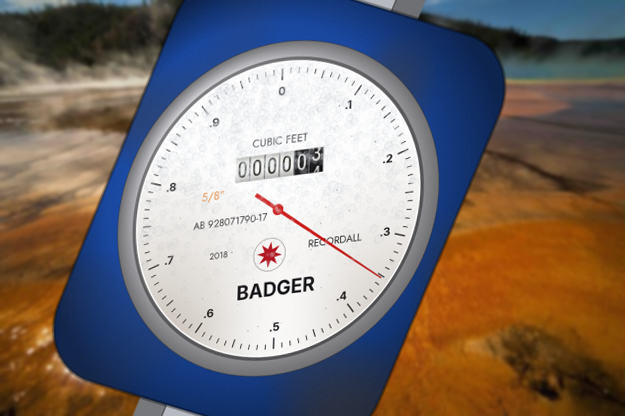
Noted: {"value": 3.35, "unit": "ft³"}
